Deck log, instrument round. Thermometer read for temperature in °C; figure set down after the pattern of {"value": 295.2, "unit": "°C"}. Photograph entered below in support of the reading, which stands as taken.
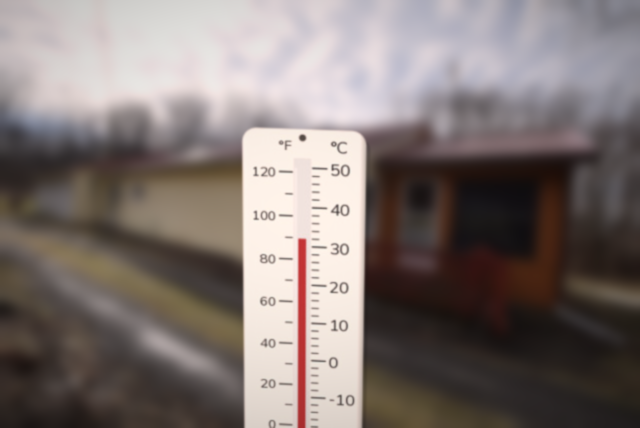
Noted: {"value": 32, "unit": "°C"}
